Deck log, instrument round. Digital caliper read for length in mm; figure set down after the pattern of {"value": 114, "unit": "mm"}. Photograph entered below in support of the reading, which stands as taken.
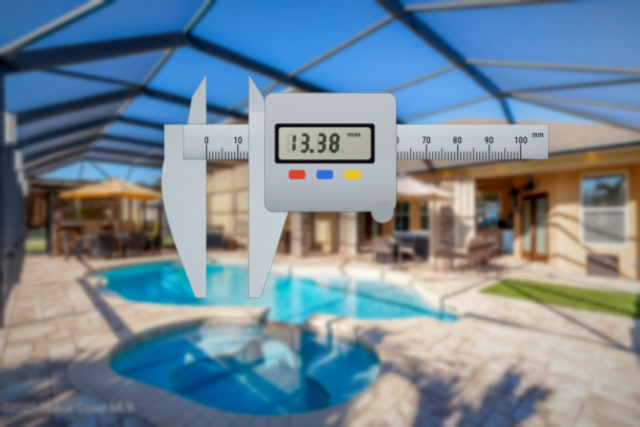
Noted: {"value": 13.38, "unit": "mm"}
